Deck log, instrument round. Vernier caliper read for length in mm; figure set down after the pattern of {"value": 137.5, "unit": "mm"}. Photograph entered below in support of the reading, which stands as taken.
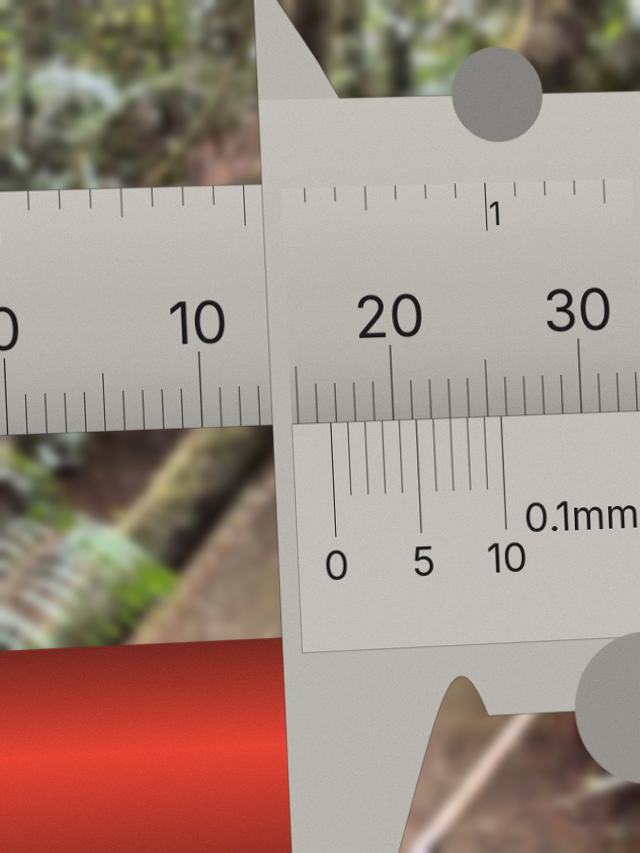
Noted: {"value": 16.7, "unit": "mm"}
